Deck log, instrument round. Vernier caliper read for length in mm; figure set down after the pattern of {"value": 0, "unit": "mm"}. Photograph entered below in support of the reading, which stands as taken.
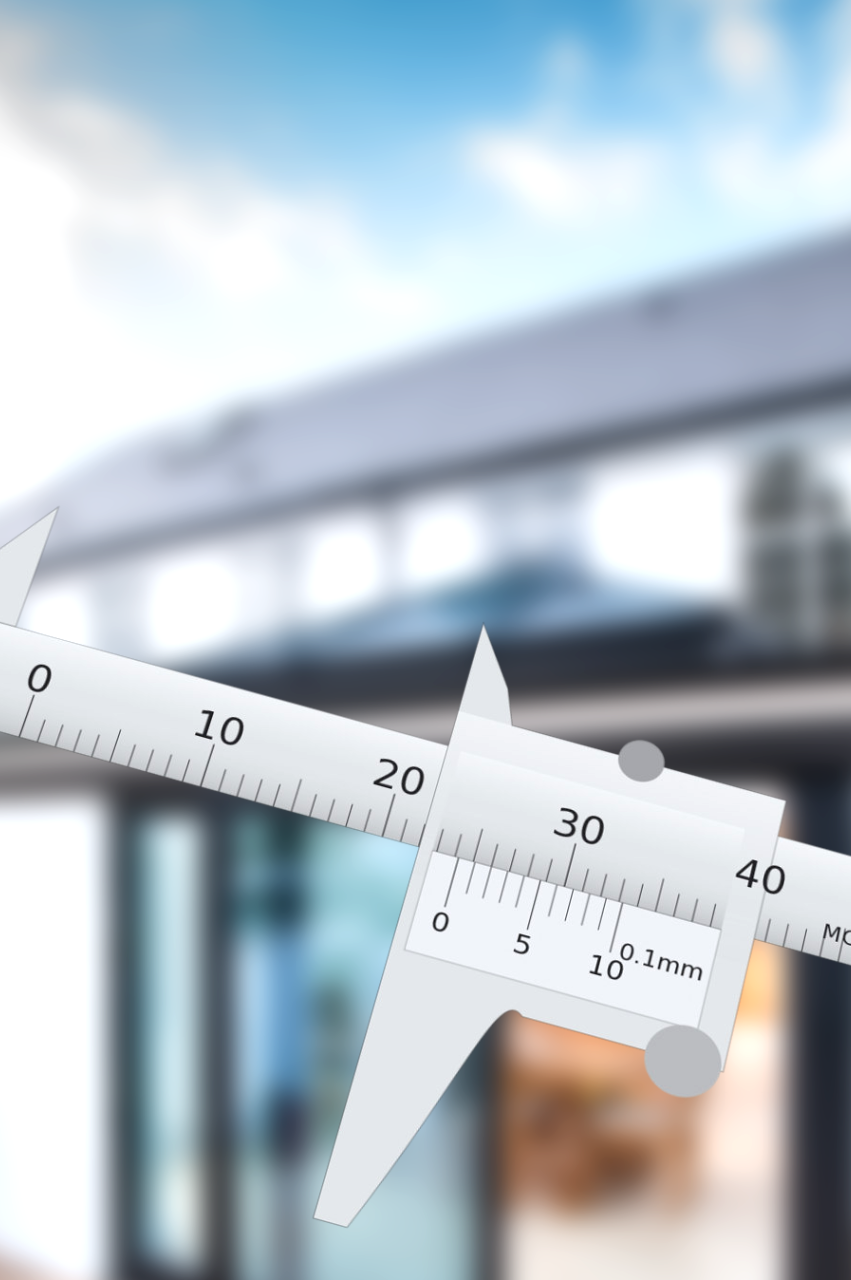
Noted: {"value": 24.2, "unit": "mm"}
